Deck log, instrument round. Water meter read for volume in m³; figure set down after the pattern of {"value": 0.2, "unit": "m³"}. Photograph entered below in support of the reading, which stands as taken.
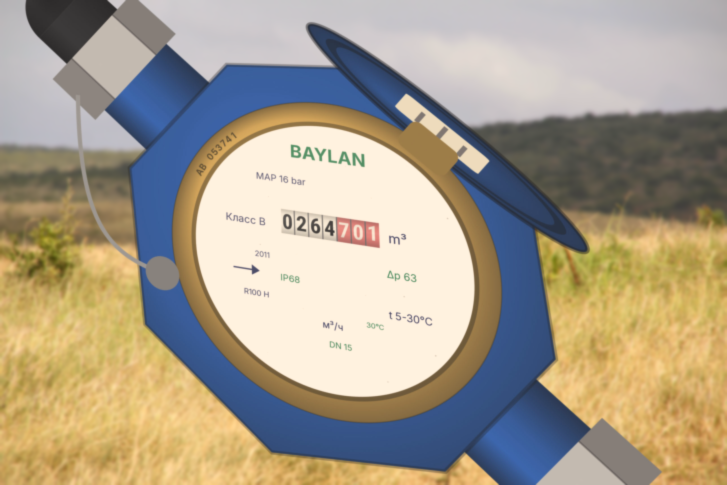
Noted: {"value": 264.701, "unit": "m³"}
